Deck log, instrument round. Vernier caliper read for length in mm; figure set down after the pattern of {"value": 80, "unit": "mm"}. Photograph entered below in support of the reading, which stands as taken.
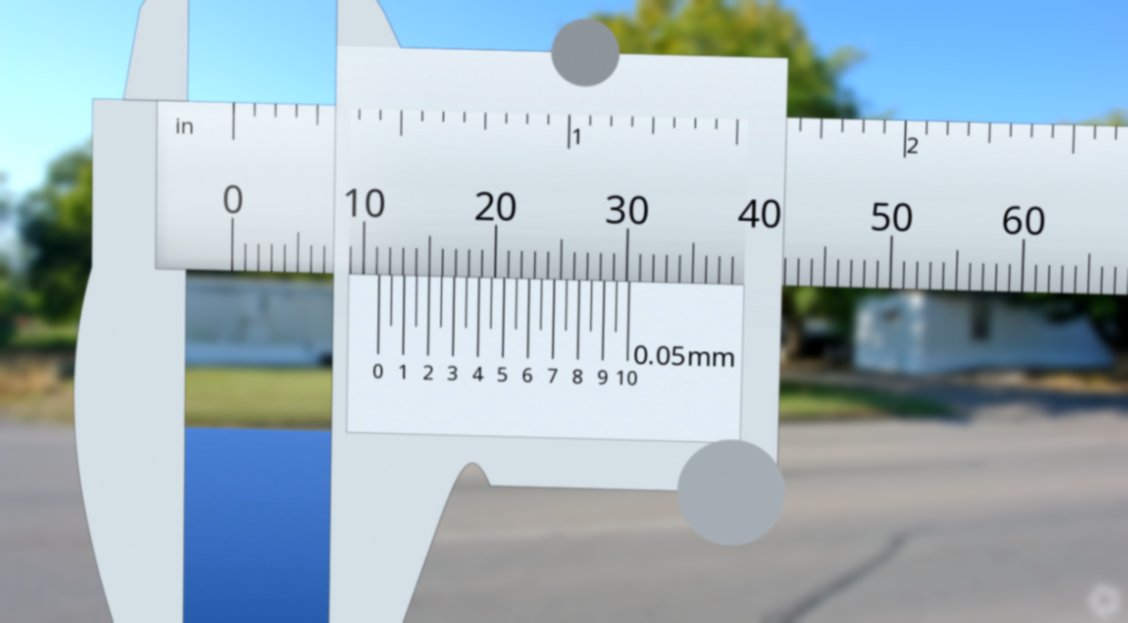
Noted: {"value": 11.2, "unit": "mm"}
